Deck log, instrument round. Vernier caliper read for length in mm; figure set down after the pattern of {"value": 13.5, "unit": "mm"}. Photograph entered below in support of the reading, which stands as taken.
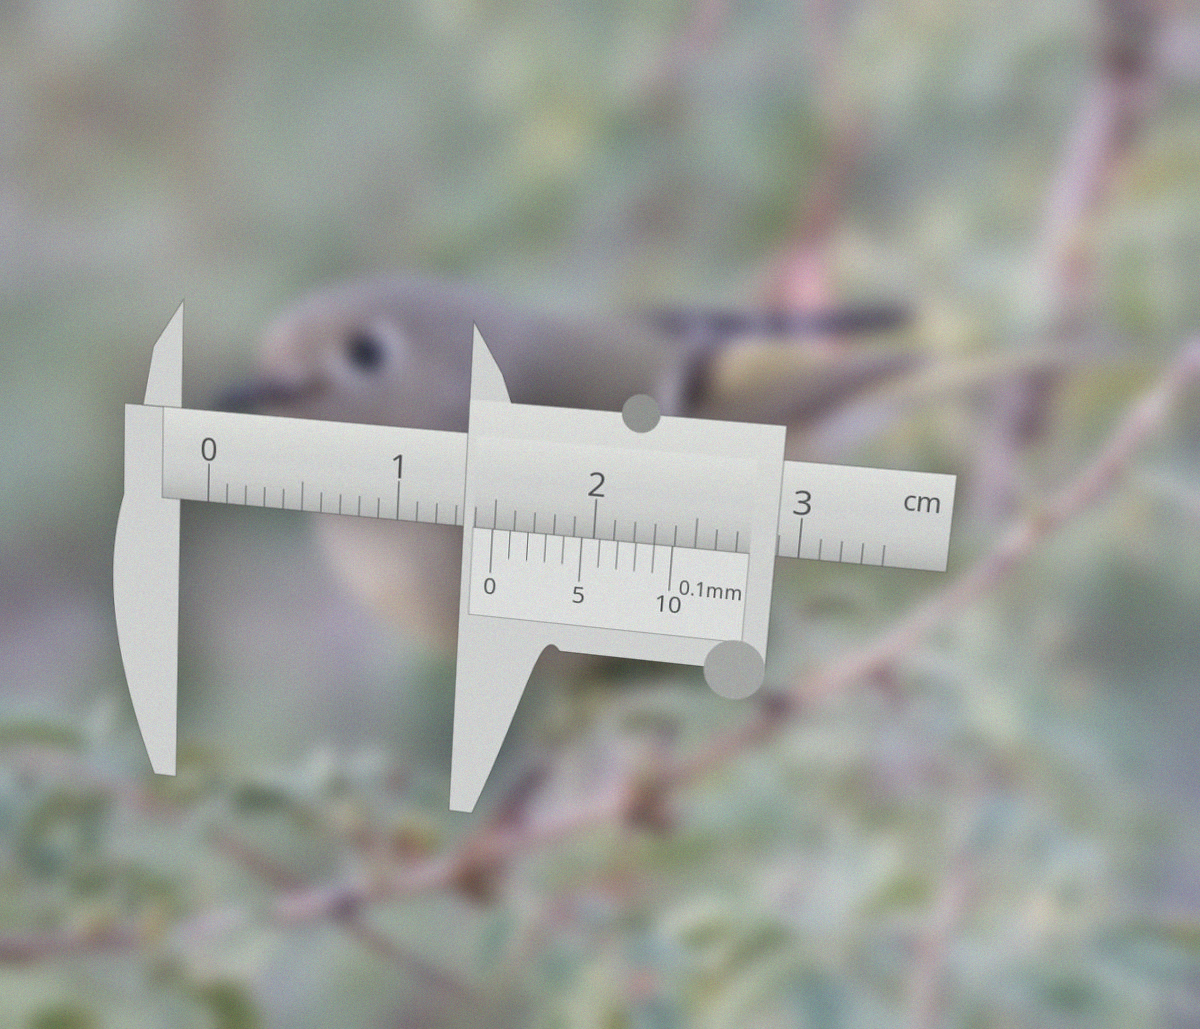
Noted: {"value": 14.9, "unit": "mm"}
